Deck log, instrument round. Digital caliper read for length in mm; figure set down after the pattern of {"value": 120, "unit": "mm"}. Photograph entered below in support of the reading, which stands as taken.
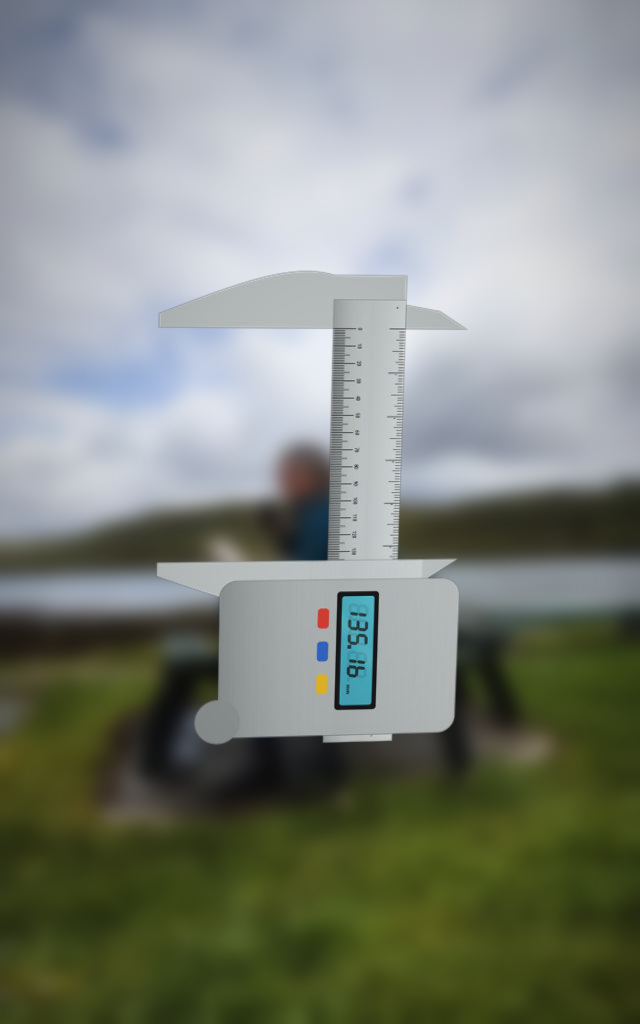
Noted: {"value": 135.16, "unit": "mm"}
